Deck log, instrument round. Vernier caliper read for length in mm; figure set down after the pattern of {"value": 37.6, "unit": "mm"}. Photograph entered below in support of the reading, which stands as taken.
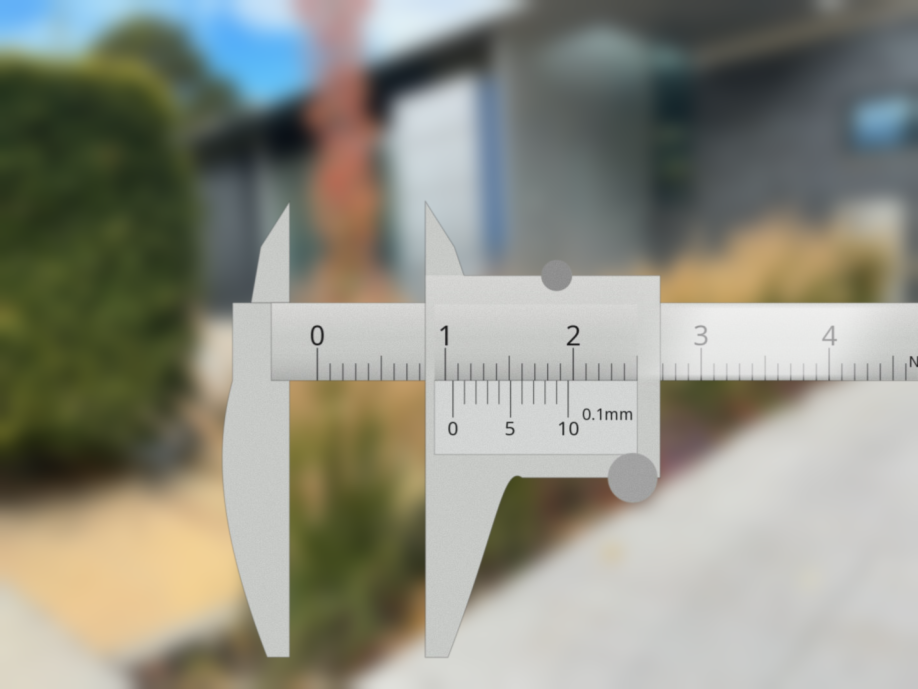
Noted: {"value": 10.6, "unit": "mm"}
